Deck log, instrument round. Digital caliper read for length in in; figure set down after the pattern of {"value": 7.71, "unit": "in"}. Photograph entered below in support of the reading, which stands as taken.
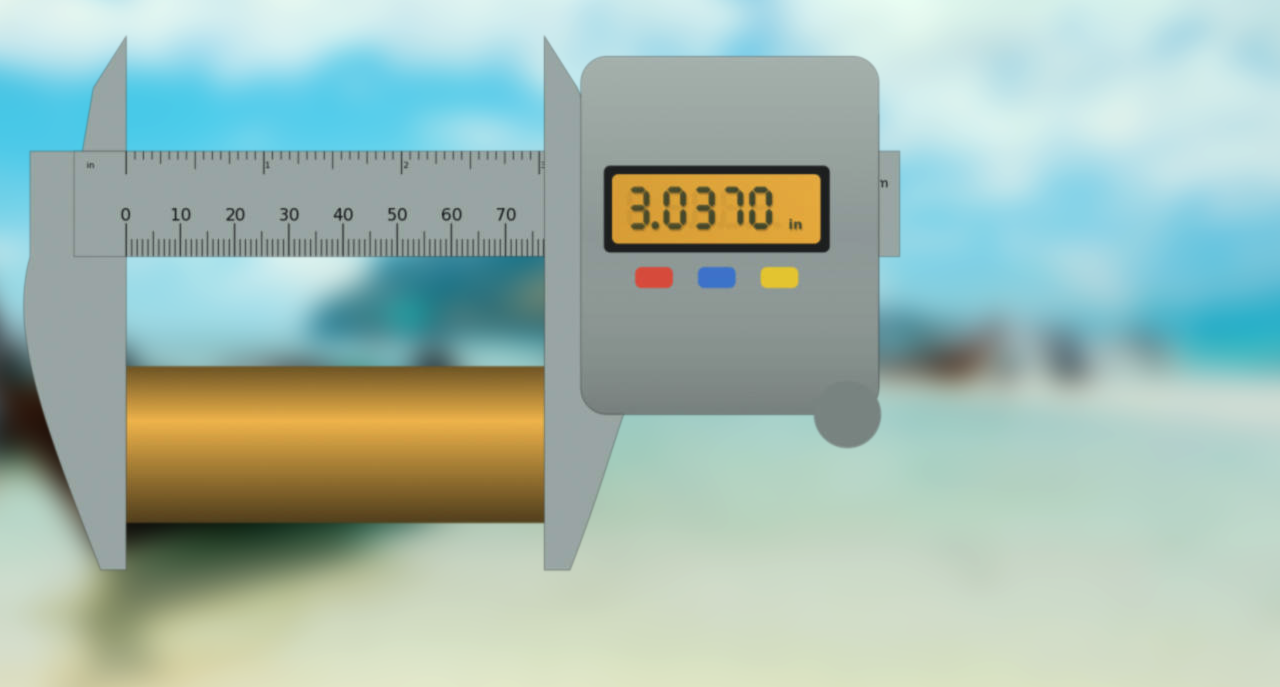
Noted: {"value": 3.0370, "unit": "in"}
